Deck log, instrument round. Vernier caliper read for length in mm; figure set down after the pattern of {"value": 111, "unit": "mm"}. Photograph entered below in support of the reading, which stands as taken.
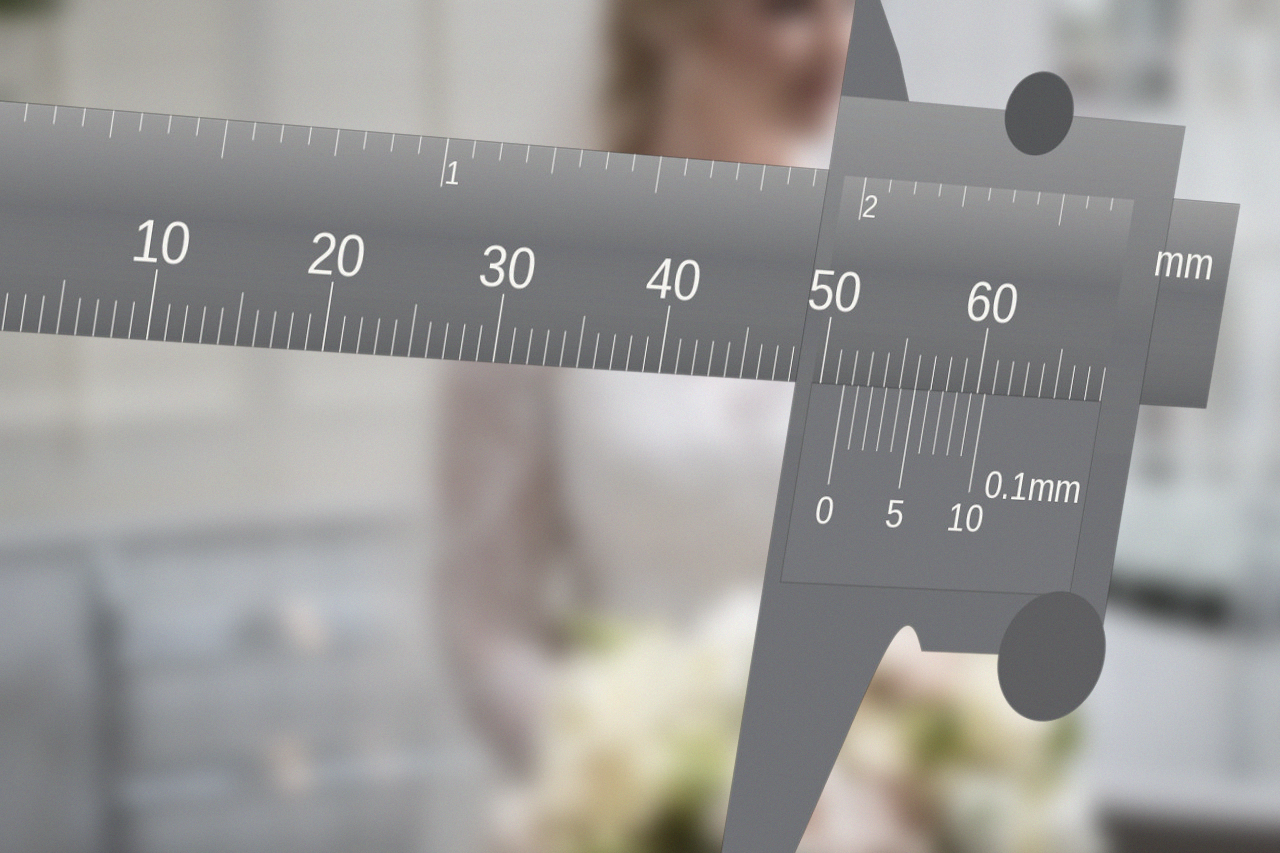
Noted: {"value": 51.5, "unit": "mm"}
